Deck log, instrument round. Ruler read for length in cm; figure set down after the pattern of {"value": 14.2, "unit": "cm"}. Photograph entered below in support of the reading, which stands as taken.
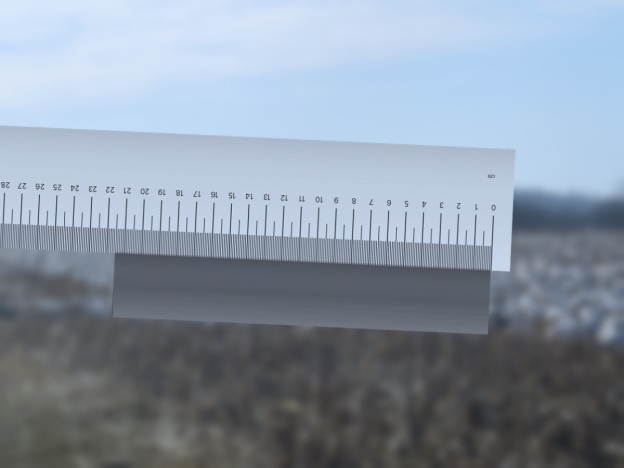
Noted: {"value": 21.5, "unit": "cm"}
